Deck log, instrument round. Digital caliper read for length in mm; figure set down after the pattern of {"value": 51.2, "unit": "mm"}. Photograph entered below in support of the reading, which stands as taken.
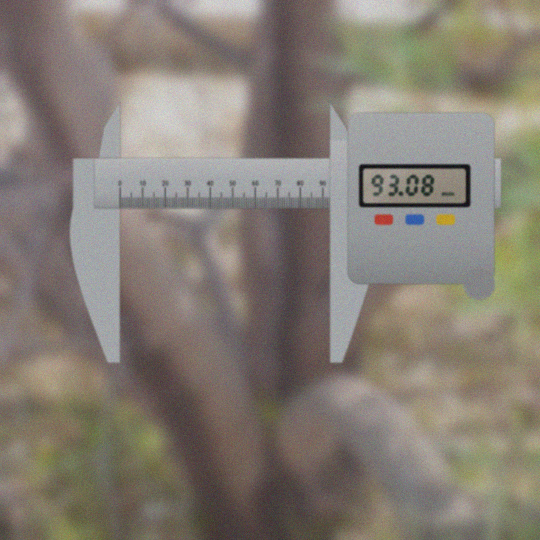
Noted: {"value": 93.08, "unit": "mm"}
